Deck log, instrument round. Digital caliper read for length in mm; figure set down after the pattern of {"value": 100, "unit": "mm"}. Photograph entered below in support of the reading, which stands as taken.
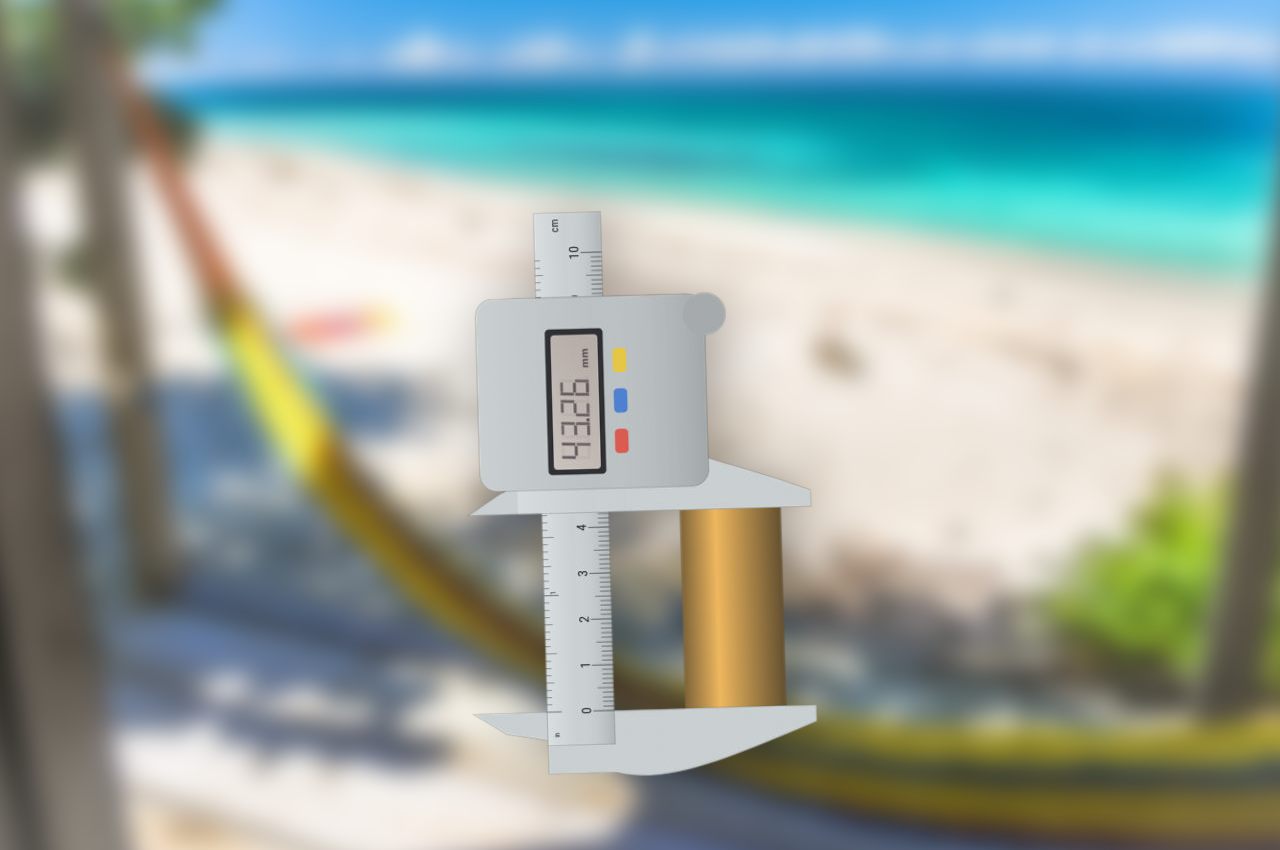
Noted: {"value": 43.26, "unit": "mm"}
